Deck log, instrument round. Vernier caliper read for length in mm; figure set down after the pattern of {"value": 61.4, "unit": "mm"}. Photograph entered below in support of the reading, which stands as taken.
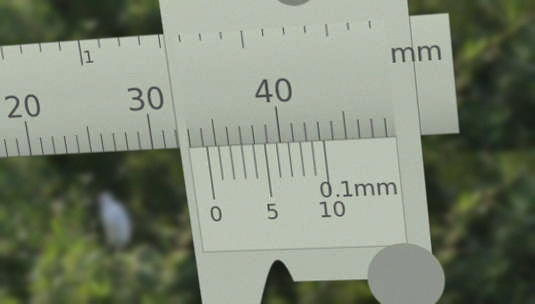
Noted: {"value": 34.3, "unit": "mm"}
